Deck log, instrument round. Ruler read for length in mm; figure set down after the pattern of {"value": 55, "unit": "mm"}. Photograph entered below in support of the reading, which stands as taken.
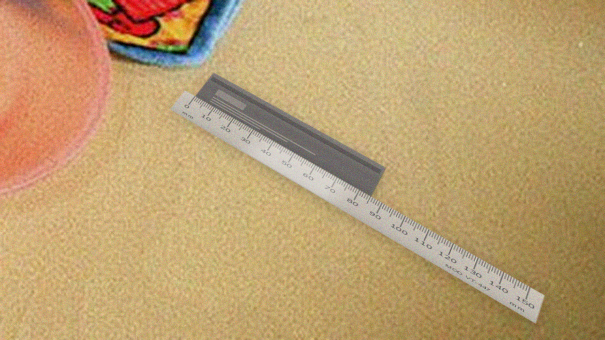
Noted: {"value": 85, "unit": "mm"}
